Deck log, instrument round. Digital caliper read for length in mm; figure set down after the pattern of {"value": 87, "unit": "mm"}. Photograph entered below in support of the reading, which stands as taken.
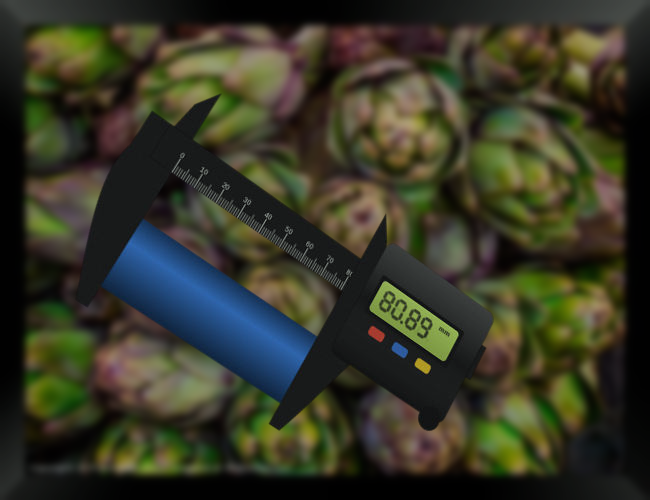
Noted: {"value": 80.89, "unit": "mm"}
